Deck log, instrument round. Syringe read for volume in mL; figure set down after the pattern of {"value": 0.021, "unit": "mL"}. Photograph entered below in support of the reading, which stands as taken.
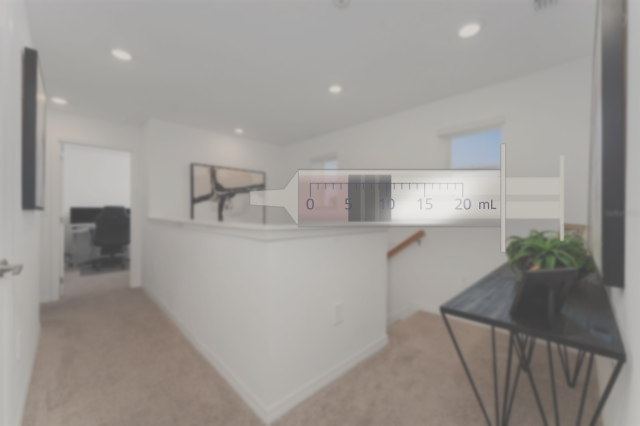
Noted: {"value": 5, "unit": "mL"}
